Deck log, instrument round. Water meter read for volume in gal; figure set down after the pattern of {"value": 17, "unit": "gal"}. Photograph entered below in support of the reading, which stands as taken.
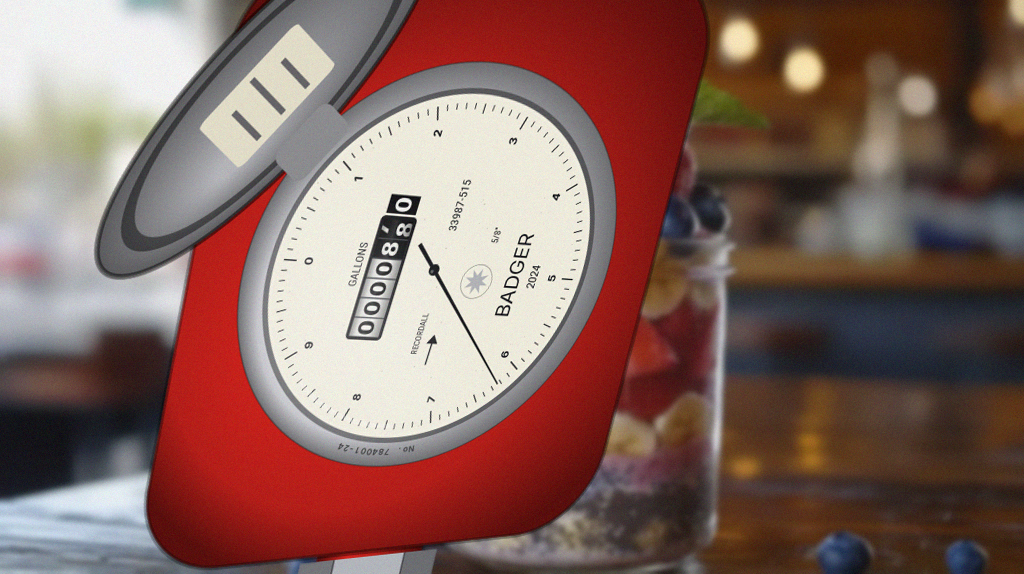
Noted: {"value": 876.2, "unit": "gal"}
